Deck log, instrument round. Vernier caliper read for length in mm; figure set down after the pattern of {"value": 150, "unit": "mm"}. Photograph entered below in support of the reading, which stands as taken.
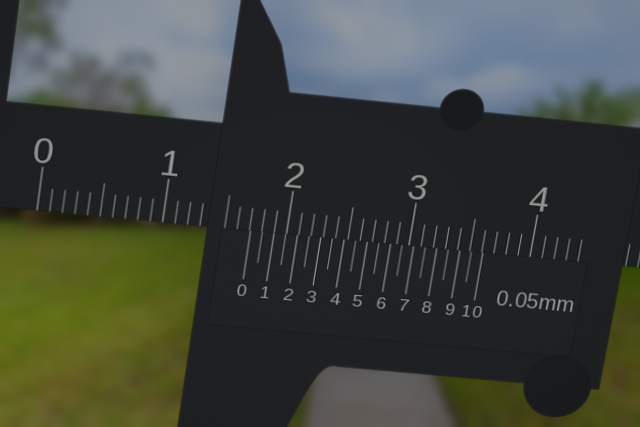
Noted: {"value": 17.1, "unit": "mm"}
